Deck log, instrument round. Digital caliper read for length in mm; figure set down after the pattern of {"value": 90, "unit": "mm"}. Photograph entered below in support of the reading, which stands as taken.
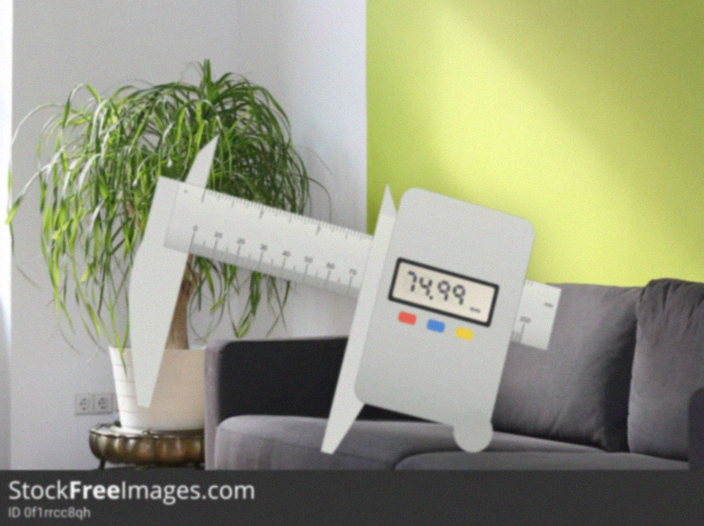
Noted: {"value": 74.99, "unit": "mm"}
